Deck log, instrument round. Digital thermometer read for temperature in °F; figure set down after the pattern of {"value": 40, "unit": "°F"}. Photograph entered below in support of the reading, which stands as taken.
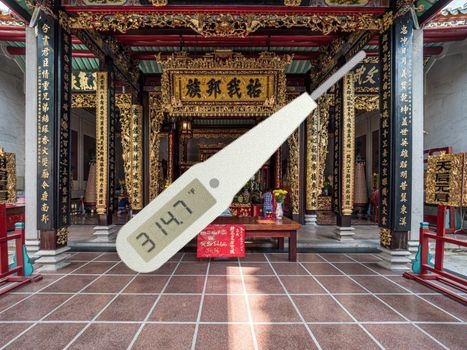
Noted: {"value": 314.7, "unit": "°F"}
